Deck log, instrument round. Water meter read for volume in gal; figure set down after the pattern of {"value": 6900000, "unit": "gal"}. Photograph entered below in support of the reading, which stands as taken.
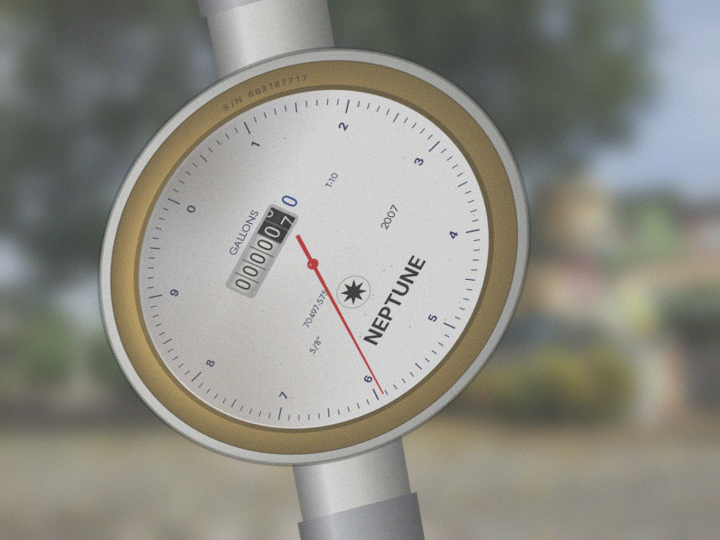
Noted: {"value": 65.9, "unit": "gal"}
